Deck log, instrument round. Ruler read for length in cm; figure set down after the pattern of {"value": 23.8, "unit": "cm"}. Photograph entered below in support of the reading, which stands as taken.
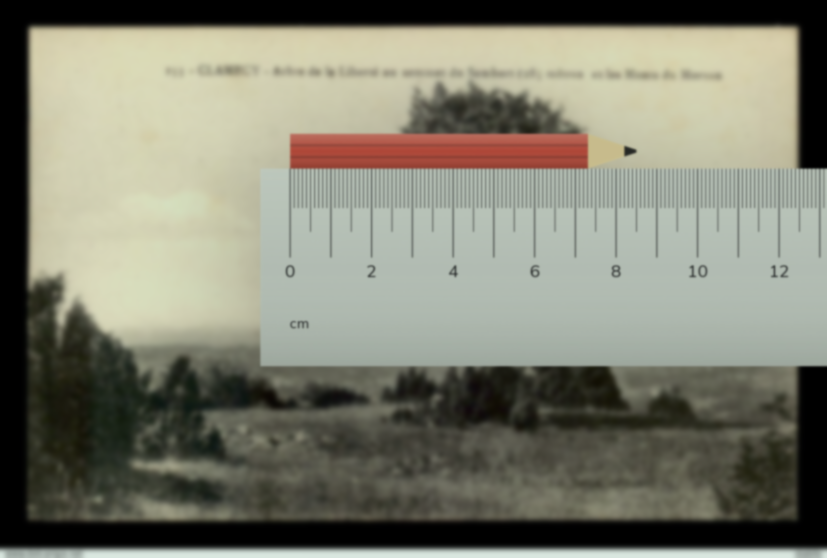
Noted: {"value": 8.5, "unit": "cm"}
